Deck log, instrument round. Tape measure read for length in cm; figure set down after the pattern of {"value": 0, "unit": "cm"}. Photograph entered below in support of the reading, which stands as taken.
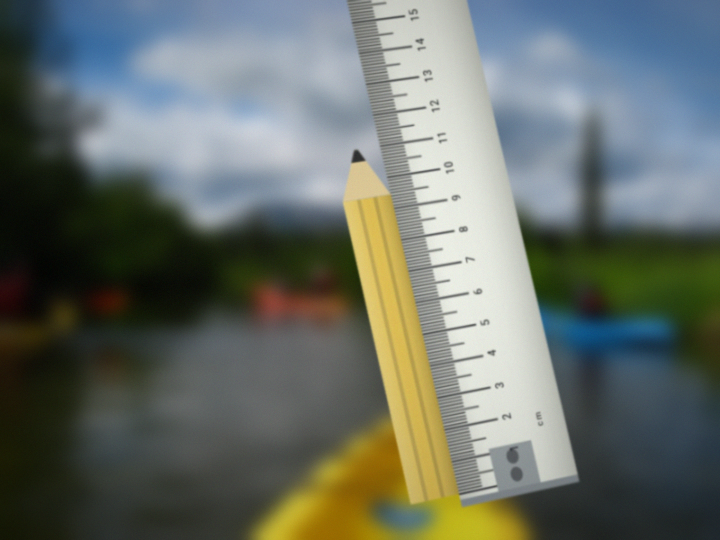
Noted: {"value": 11, "unit": "cm"}
